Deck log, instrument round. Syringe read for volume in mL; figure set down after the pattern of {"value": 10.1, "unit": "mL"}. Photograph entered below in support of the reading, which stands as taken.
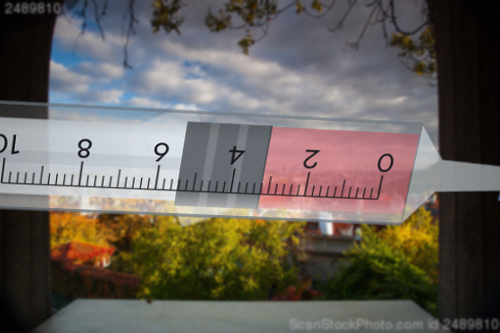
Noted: {"value": 3.2, "unit": "mL"}
